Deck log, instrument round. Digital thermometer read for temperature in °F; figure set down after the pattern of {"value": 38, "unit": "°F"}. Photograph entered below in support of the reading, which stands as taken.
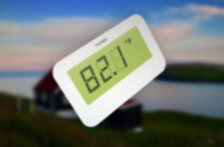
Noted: {"value": 82.1, "unit": "°F"}
